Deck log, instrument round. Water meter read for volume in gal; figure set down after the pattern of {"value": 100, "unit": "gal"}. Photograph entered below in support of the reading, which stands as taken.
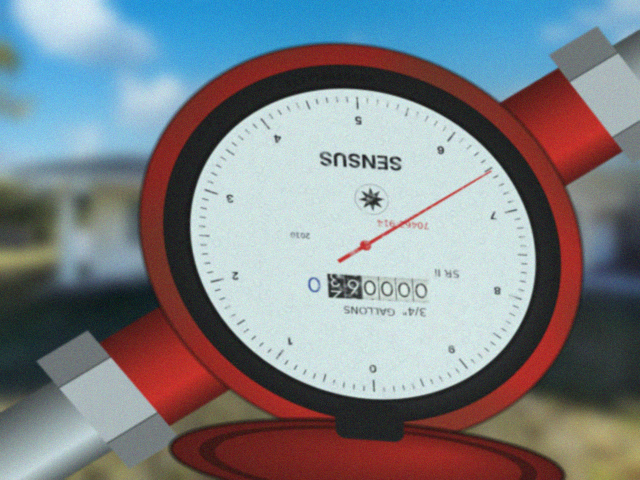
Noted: {"value": 626.5, "unit": "gal"}
